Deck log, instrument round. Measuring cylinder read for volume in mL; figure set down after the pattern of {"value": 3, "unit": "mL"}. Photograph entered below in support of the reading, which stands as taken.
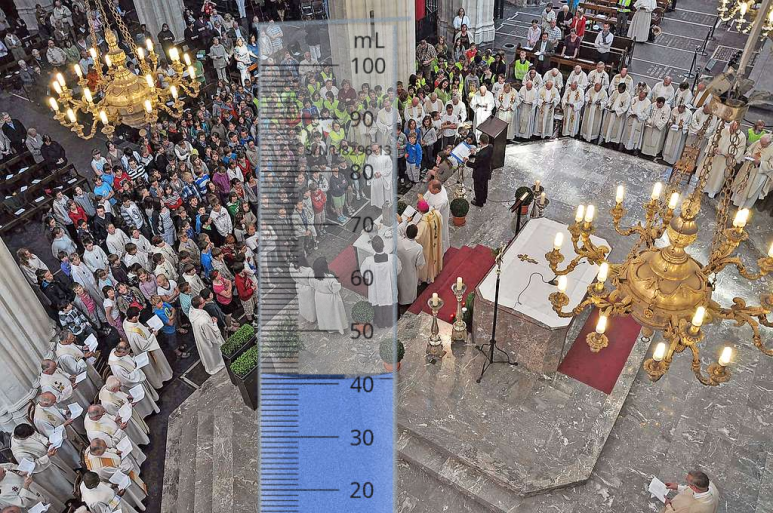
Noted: {"value": 41, "unit": "mL"}
